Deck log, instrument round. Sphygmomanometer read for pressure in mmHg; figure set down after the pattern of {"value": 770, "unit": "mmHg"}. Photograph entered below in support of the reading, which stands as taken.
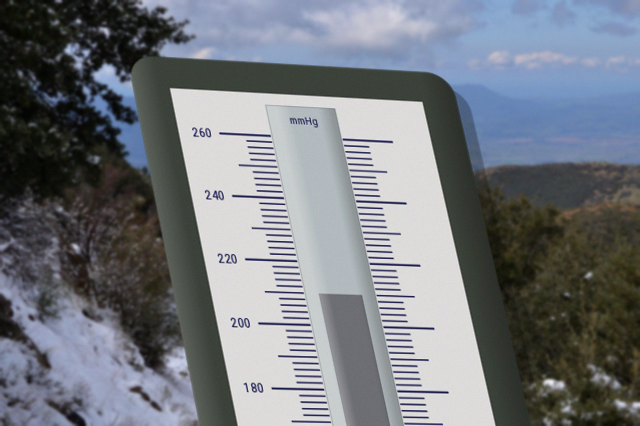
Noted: {"value": 210, "unit": "mmHg"}
